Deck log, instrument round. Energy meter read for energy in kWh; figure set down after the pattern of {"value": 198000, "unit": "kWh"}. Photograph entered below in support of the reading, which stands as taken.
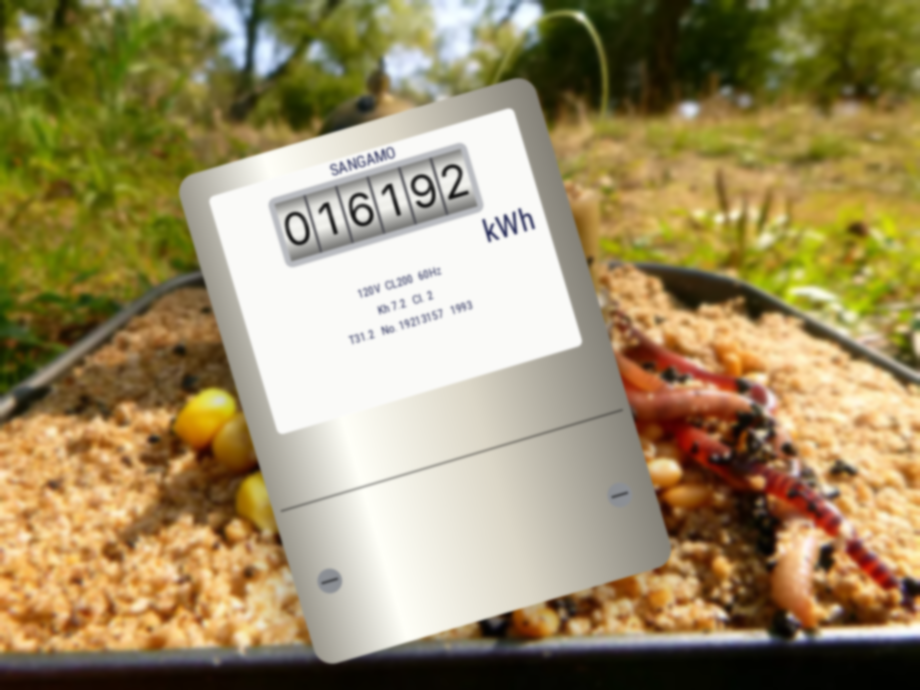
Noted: {"value": 16192, "unit": "kWh"}
